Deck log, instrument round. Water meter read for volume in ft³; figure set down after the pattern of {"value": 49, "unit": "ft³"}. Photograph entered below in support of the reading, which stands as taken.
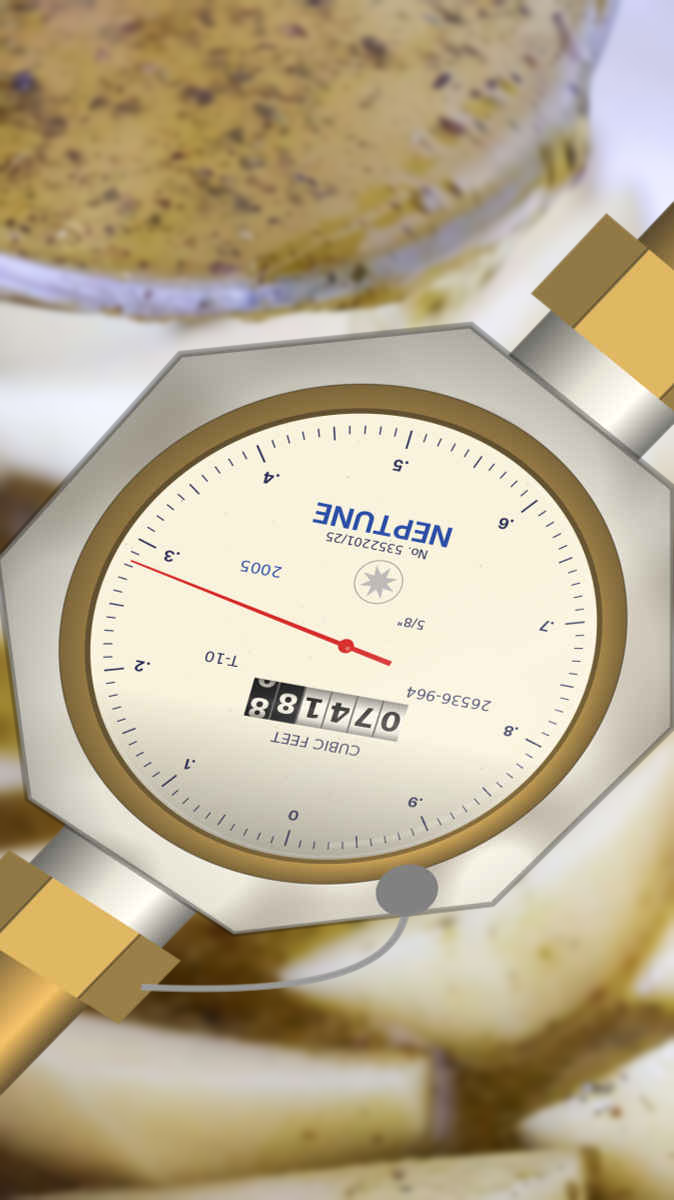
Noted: {"value": 74188.28, "unit": "ft³"}
